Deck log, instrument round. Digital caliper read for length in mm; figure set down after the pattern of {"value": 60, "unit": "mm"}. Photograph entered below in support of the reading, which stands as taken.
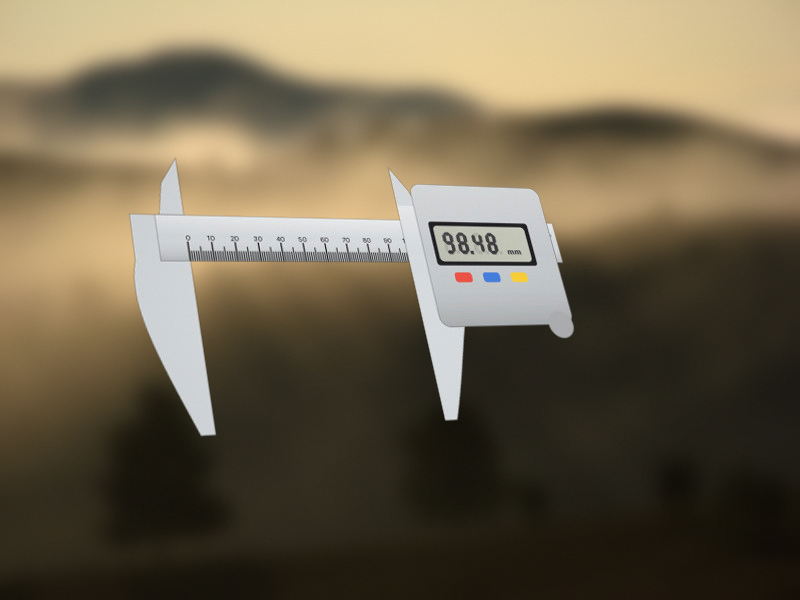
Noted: {"value": 98.48, "unit": "mm"}
